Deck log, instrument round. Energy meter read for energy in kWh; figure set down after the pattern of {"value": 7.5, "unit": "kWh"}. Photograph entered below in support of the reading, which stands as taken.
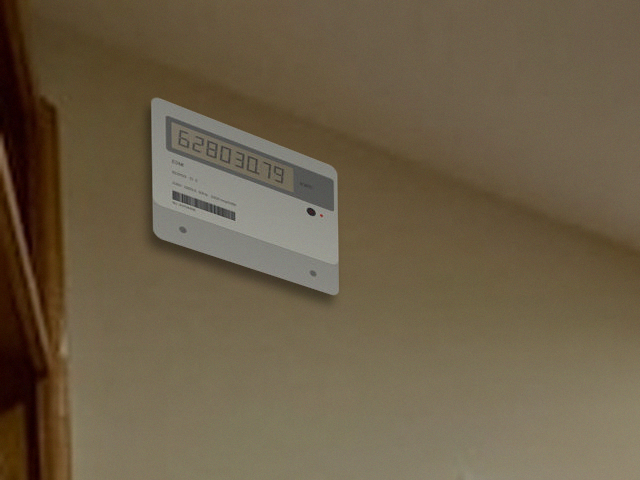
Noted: {"value": 628030.79, "unit": "kWh"}
